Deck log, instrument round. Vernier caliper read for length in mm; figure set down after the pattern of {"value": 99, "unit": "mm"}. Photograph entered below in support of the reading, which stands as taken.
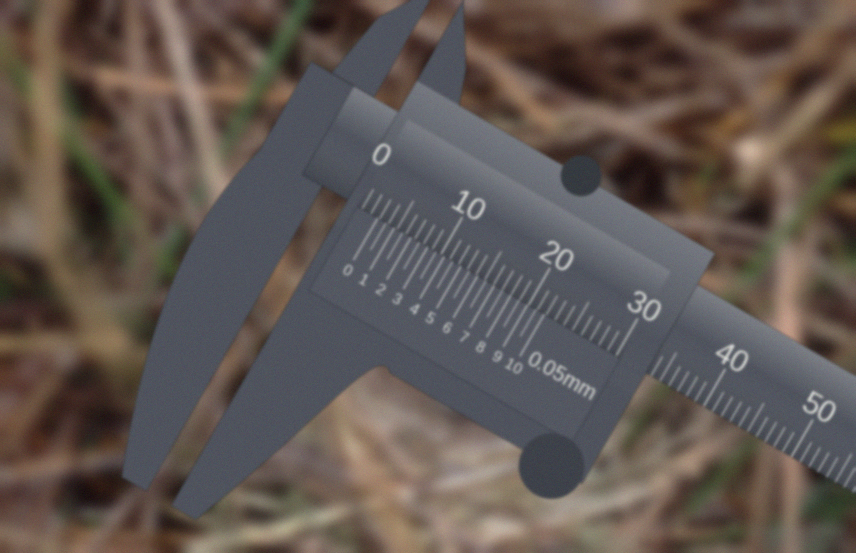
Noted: {"value": 2.8, "unit": "mm"}
